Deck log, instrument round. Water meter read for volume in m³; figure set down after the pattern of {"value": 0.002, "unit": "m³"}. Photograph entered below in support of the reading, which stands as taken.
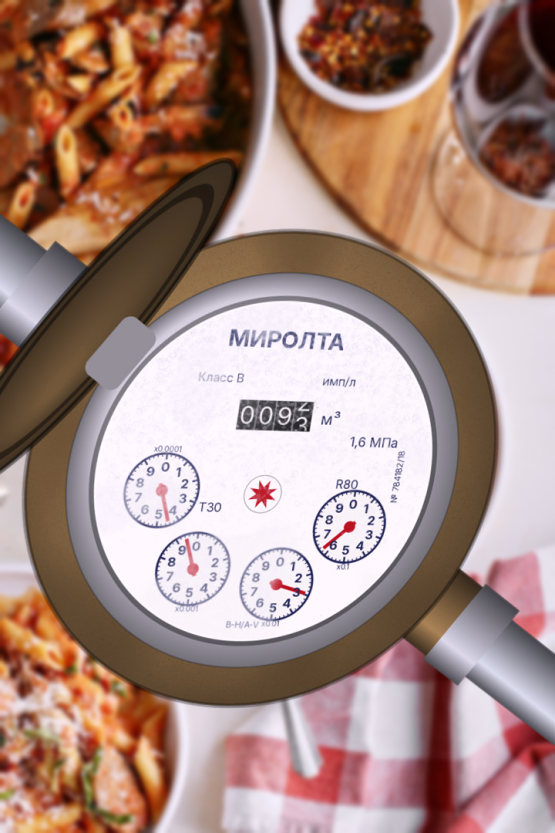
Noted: {"value": 92.6294, "unit": "m³"}
